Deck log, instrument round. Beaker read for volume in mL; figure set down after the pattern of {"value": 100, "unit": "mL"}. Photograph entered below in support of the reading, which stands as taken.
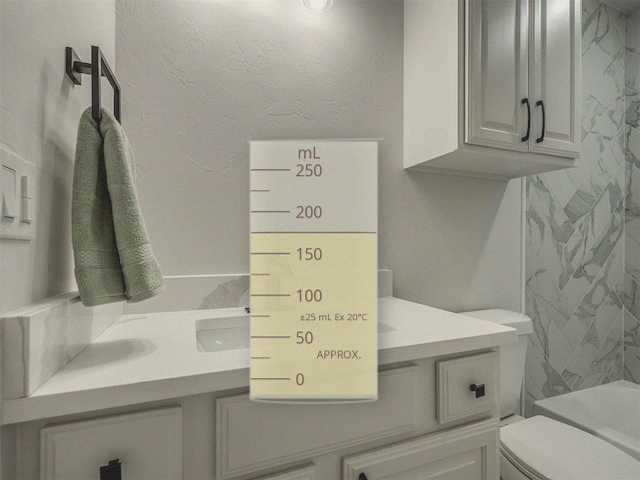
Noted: {"value": 175, "unit": "mL"}
